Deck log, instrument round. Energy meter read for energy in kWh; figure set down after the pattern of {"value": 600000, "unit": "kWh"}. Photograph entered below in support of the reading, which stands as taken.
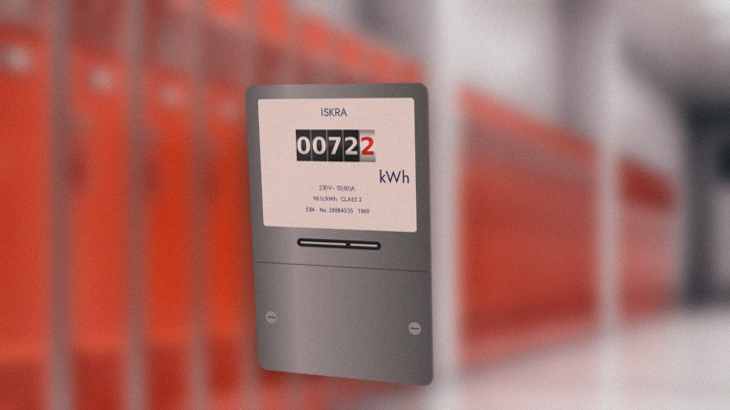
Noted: {"value": 72.2, "unit": "kWh"}
